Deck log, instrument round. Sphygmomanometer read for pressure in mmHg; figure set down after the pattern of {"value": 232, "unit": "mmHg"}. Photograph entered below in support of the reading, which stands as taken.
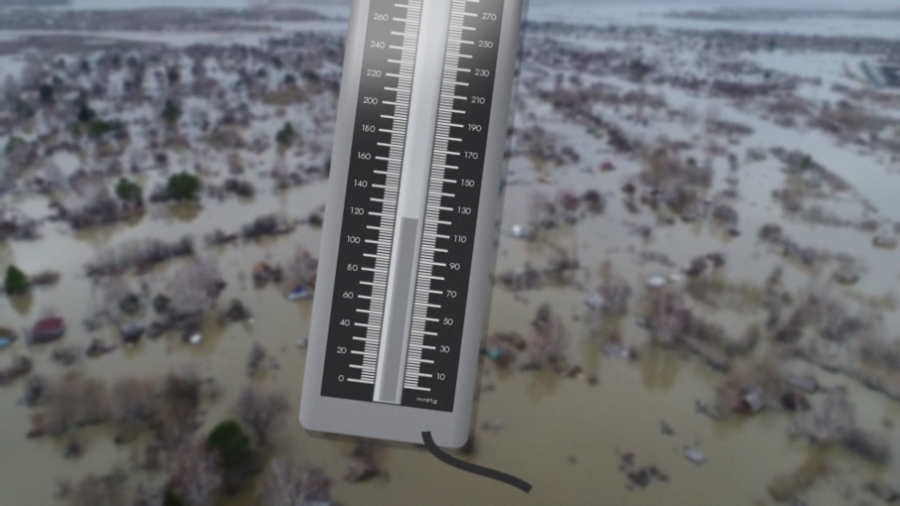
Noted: {"value": 120, "unit": "mmHg"}
